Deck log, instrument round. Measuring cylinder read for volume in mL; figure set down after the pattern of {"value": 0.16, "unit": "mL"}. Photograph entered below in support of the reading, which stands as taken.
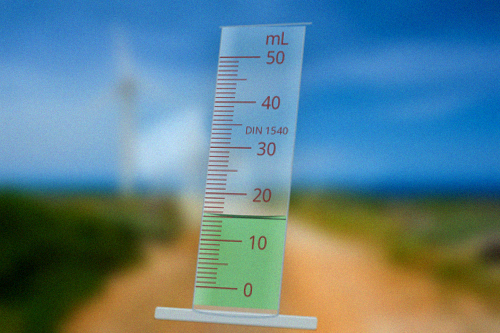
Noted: {"value": 15, "unit": "mL"}
